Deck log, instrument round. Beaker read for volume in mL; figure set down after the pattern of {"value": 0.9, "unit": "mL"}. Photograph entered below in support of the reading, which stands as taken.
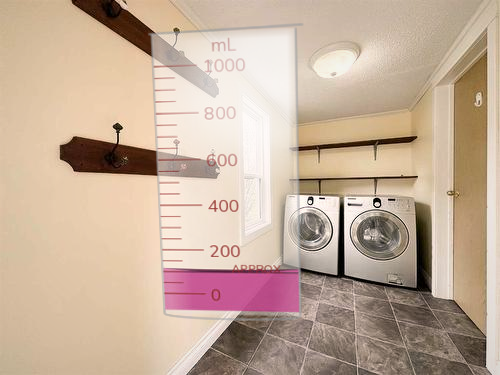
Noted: {"value": 100, "unit": "mL"}
